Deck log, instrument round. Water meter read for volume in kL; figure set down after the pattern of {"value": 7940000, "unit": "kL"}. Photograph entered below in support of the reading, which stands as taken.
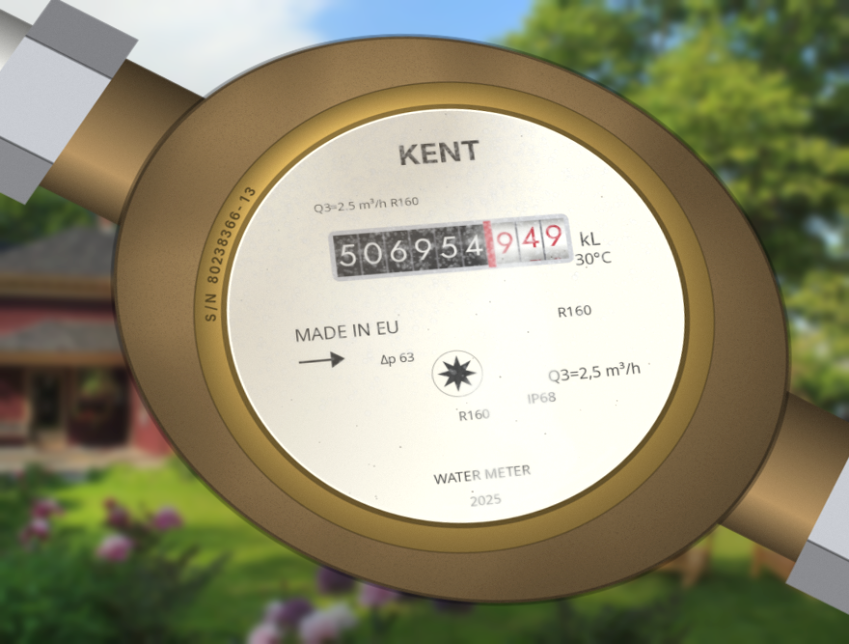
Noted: {"value": 506954.949, "unit": "kL"}
